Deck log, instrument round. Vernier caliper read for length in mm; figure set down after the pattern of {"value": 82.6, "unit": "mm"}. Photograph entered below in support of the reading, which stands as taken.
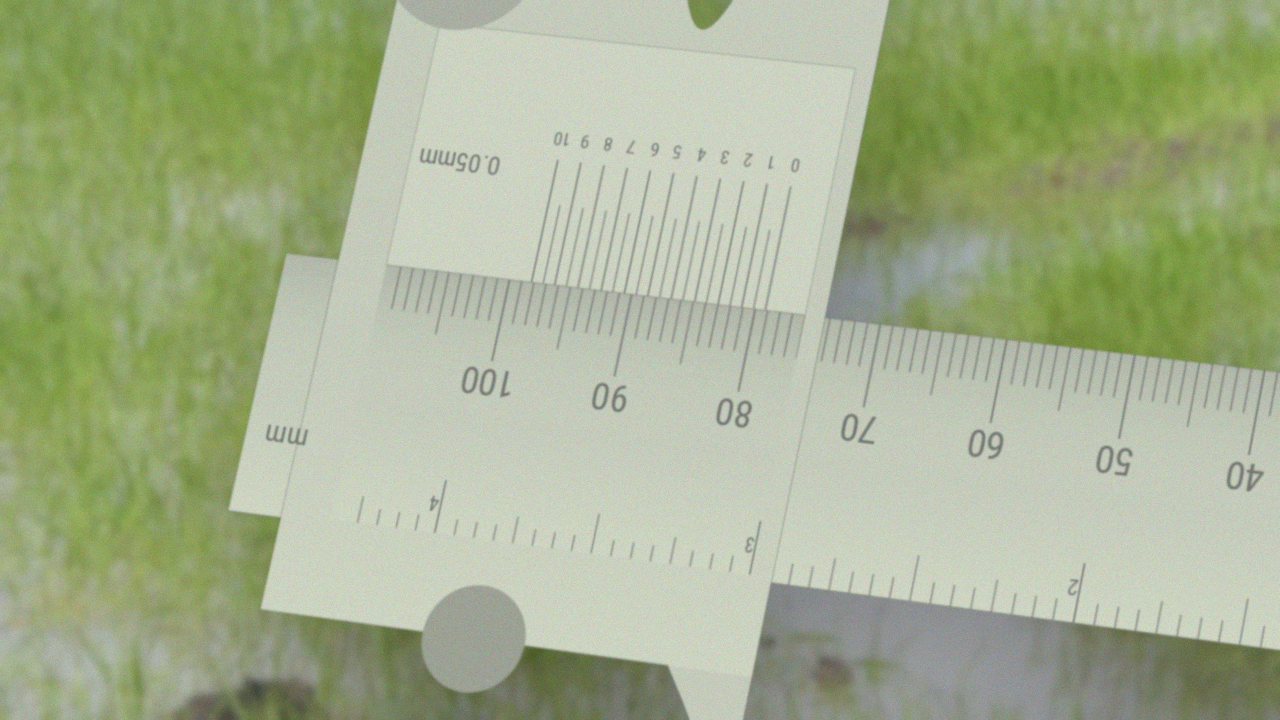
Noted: {"value": 79.2, "unit": "mm"}
